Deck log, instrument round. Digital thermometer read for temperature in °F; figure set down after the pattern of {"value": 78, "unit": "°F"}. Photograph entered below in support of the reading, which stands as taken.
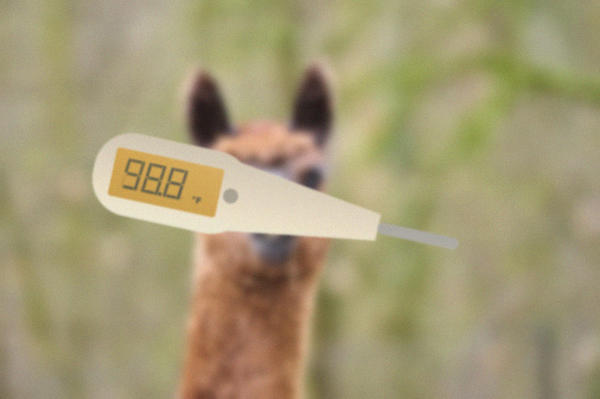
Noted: {"value": 98.8, "unit": "°F"}
